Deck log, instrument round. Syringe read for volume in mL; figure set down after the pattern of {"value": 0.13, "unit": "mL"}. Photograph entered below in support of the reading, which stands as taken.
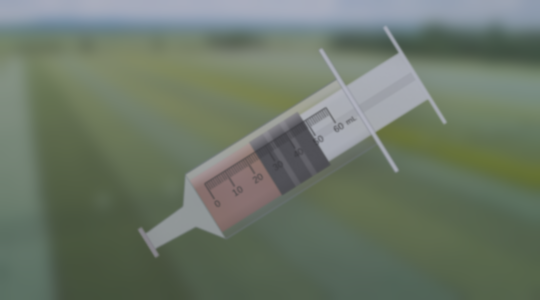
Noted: {"value": 25, "unit": "mL"}
